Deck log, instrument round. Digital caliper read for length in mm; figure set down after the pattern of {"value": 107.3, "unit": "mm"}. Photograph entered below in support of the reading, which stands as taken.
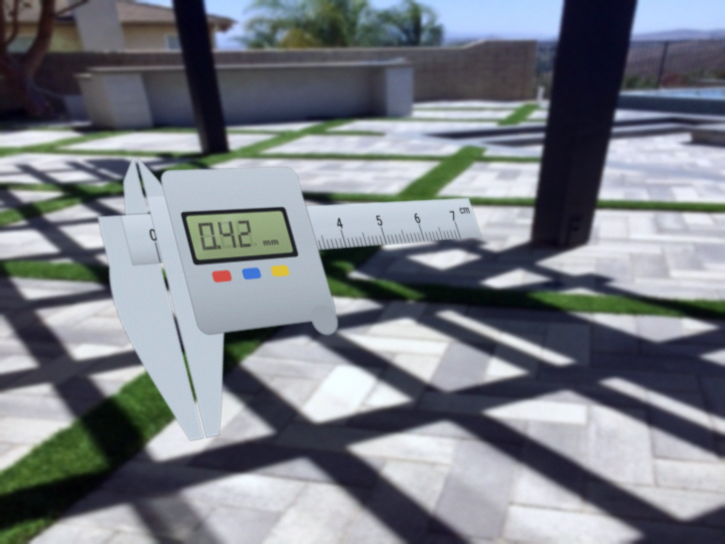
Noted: {"value": 0.42, "unit": "mm"}
